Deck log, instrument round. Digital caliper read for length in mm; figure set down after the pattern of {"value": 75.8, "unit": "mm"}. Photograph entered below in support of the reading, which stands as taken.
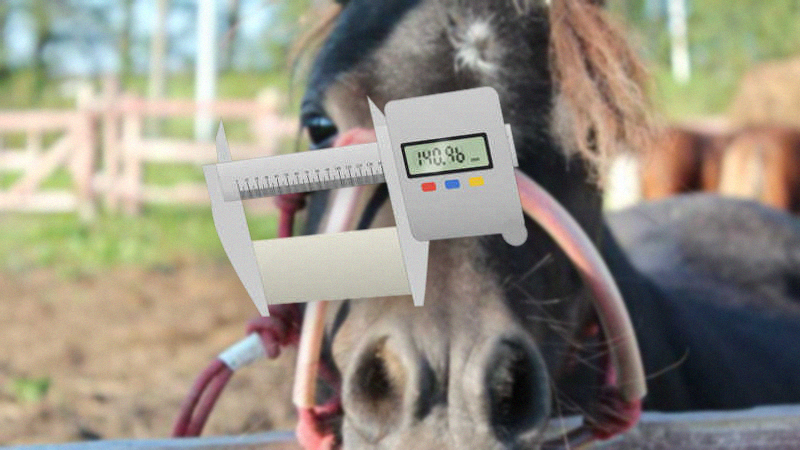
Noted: {"value": 140.96, "unit": "mm"}
